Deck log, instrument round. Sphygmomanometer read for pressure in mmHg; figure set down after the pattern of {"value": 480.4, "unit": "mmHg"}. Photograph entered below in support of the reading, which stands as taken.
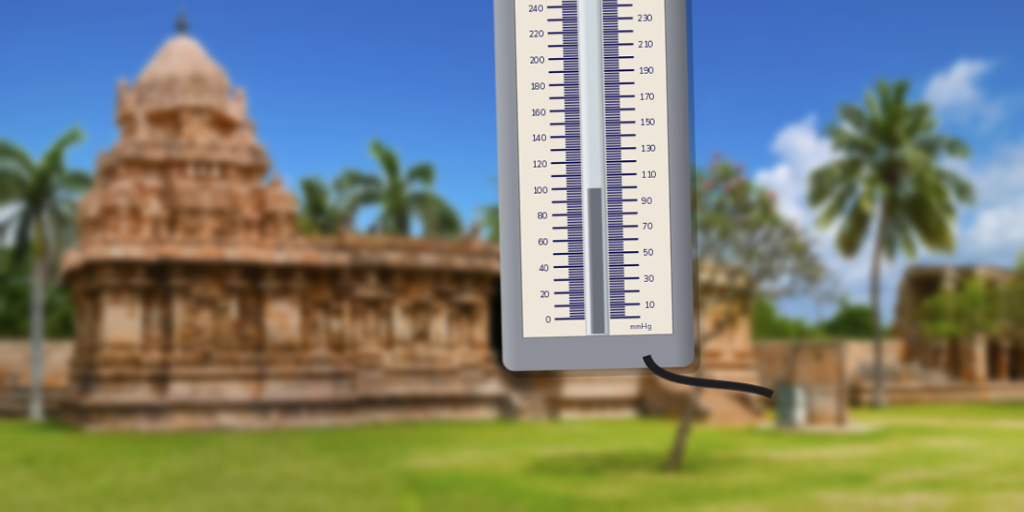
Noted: {"value": 100, "unit": "mmHg"}
